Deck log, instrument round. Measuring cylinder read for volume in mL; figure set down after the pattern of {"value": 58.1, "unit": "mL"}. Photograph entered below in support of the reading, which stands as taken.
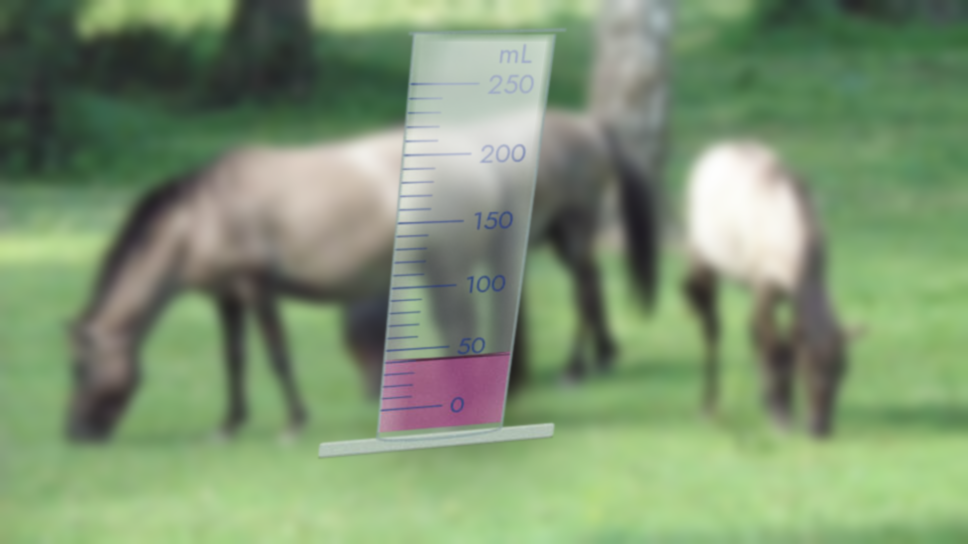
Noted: {"value": 40, "unit": "mL"}
